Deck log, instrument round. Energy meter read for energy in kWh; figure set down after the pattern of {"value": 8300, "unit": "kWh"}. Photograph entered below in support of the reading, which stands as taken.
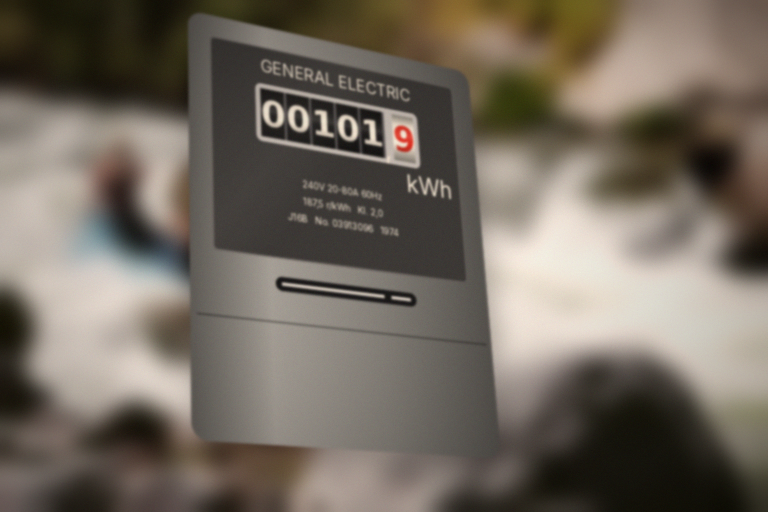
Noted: {"value": 101.9, "unit": "kWh"}
